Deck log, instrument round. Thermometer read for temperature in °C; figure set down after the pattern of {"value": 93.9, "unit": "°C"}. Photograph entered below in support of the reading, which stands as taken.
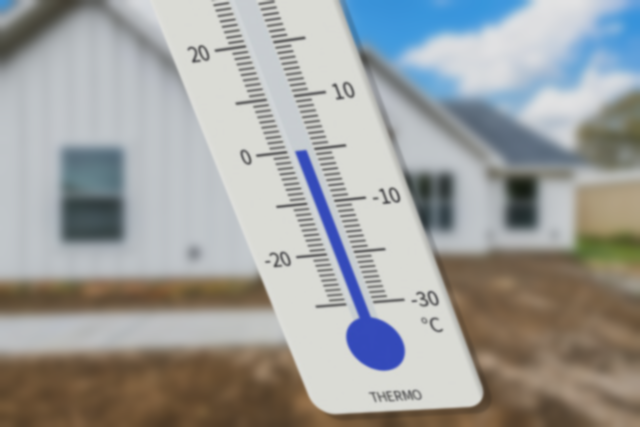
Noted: {"value": 0, "unit": "°C"}
